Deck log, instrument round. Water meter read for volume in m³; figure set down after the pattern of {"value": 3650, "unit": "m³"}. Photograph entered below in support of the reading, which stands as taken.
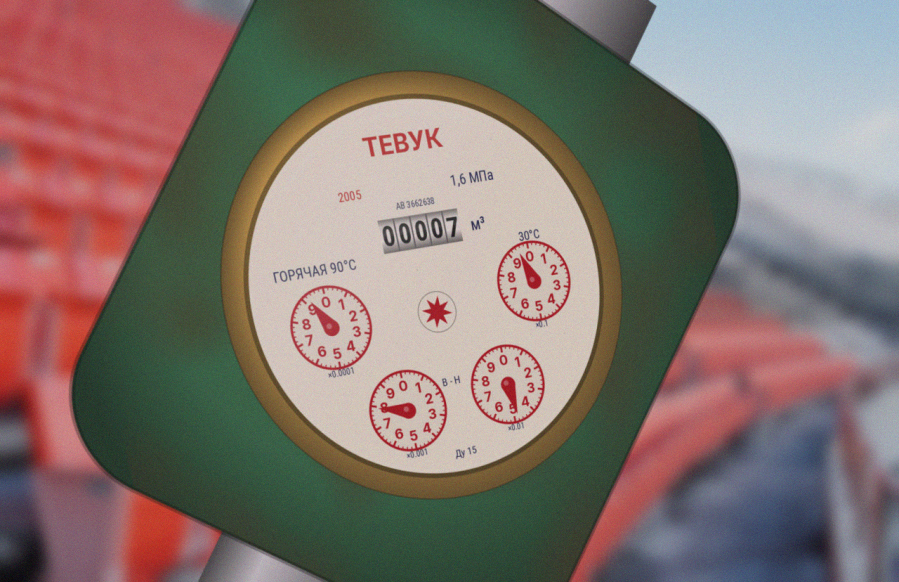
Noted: {"value": 6.9479, "unit": "m³"}
